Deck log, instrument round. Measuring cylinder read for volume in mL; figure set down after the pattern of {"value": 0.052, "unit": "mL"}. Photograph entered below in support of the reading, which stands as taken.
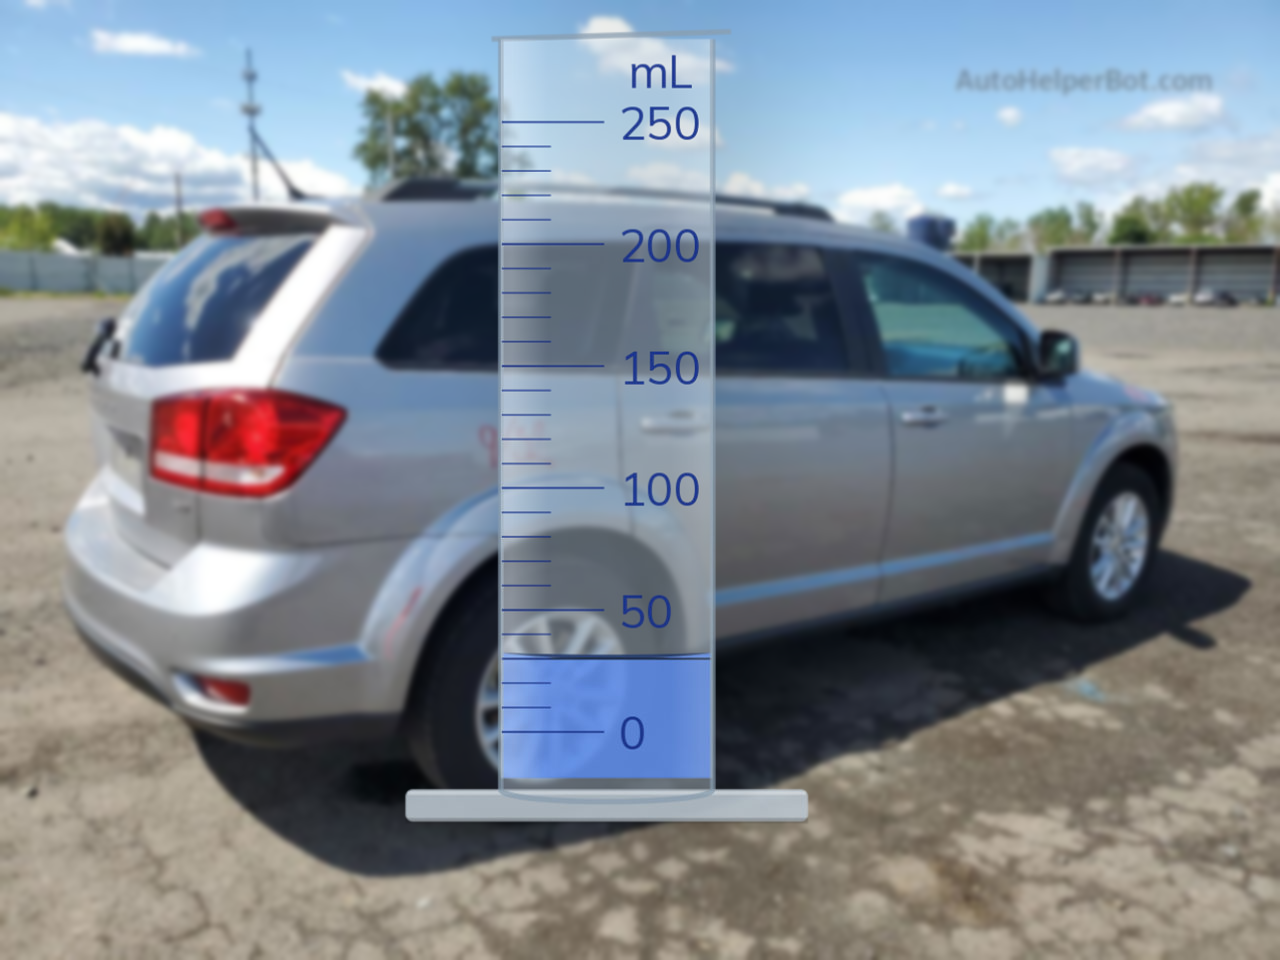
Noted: {"value": 30, "unit": "mL"}
